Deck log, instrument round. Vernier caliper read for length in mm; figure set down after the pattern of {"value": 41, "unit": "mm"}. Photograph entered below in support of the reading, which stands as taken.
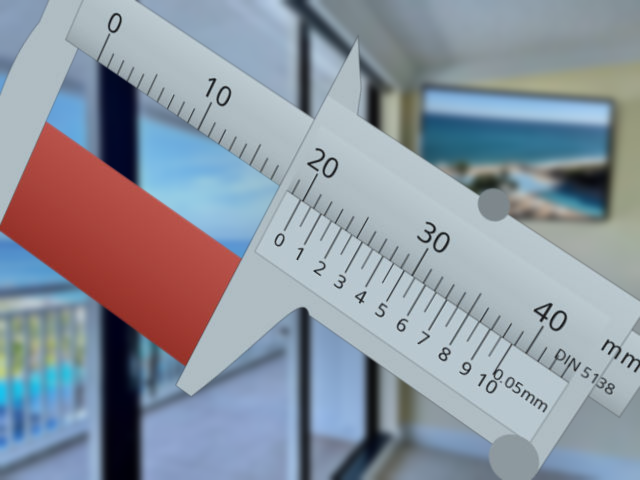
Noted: {"value": 19.8, "unit": "mm"}
